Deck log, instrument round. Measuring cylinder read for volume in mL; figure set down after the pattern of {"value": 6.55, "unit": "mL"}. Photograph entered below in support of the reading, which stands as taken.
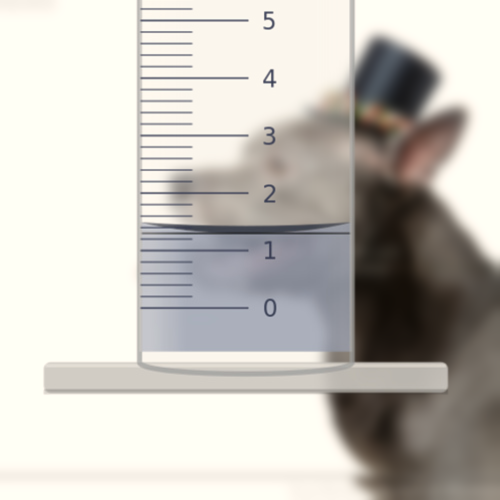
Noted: {"value": 1.3, "unit": "mL"}
